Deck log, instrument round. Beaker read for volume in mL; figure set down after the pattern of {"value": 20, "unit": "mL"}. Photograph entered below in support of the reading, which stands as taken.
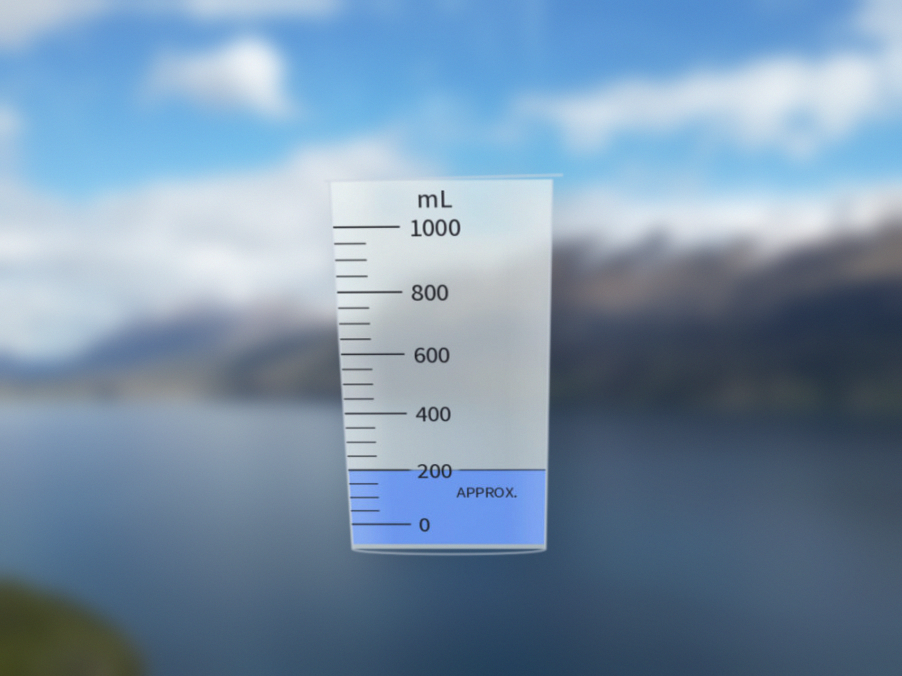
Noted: {"value": 200, "unit": "mL"}
